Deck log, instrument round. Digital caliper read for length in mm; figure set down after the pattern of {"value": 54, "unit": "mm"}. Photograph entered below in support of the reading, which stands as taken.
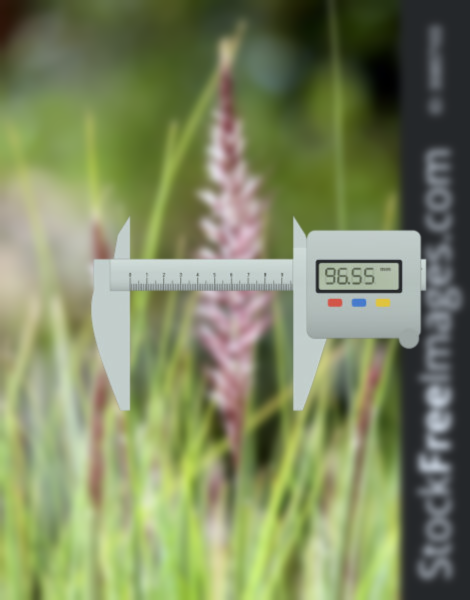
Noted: {"value": 96.55, "unit": "mm"}
